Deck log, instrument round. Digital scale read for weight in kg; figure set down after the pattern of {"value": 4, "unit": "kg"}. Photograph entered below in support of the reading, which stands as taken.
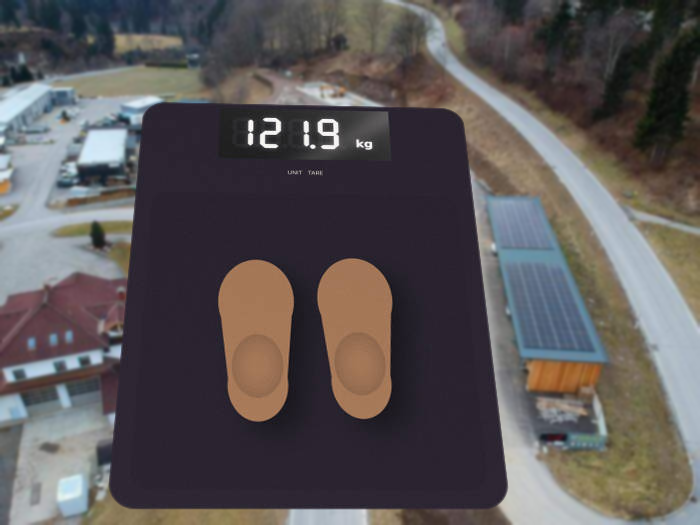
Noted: {"value": 121.9, "unit": "kg"}
